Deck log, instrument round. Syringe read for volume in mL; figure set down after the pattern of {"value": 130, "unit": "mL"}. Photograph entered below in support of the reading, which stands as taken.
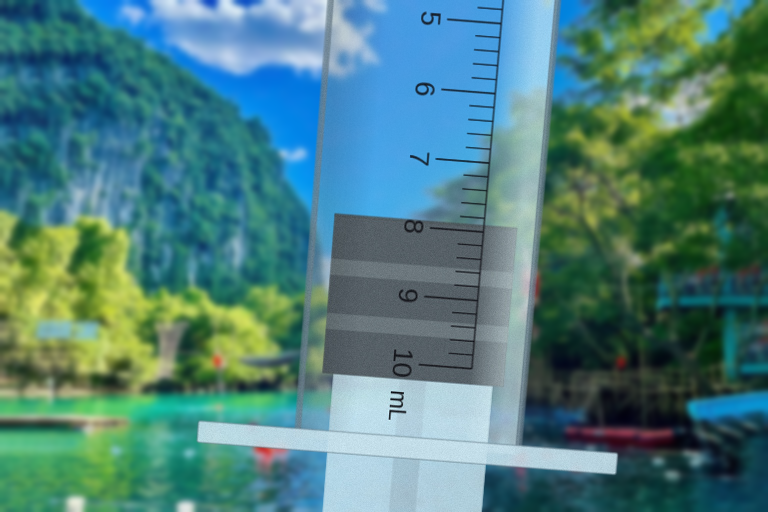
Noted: {"value": 7.9, "unit": "mL"}
